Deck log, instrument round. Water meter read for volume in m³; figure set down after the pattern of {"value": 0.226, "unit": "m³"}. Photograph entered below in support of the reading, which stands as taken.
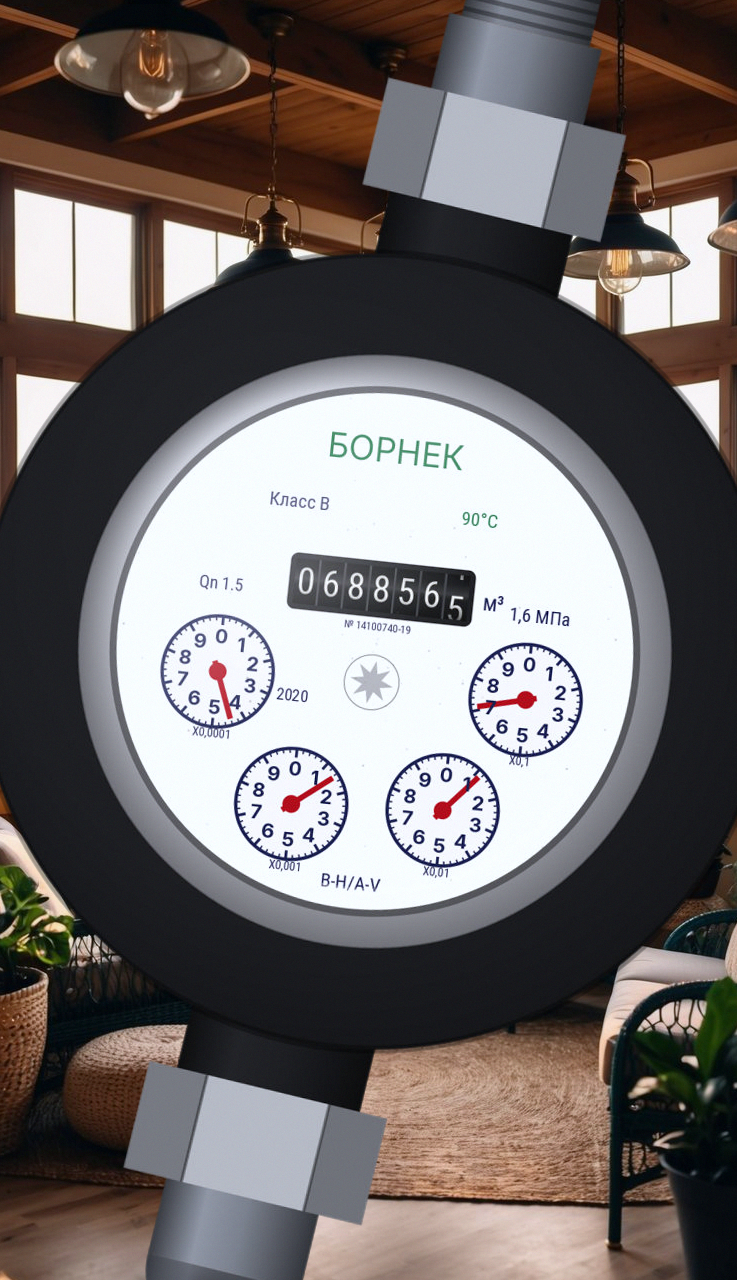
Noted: {"value": 688564.7114, "unit": "m³"}
